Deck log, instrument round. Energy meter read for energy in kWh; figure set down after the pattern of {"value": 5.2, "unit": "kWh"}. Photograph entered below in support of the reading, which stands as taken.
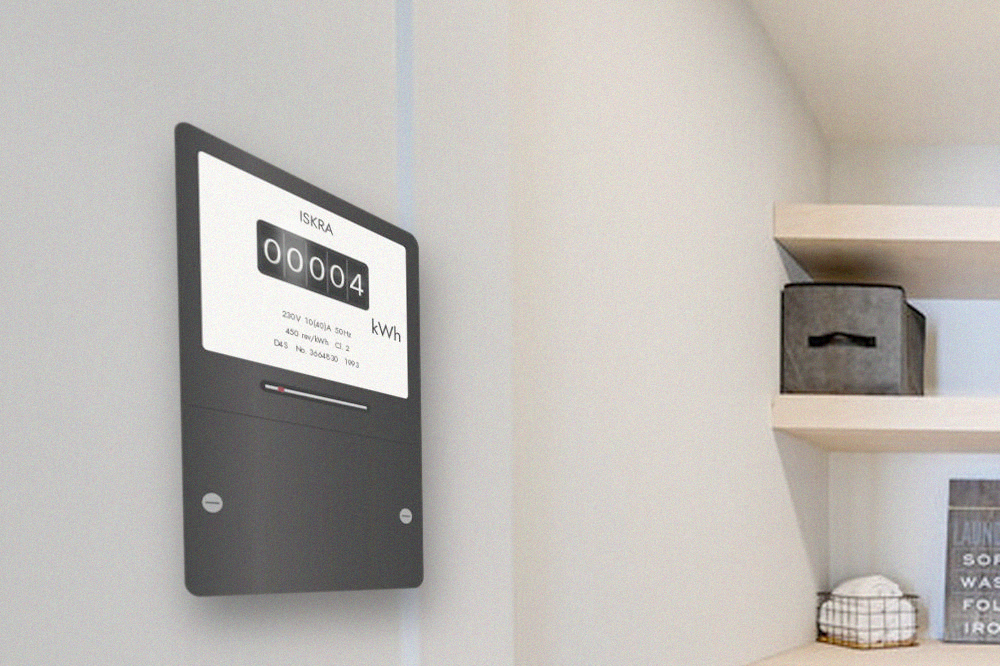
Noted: {"value": 4, "unit": "kWh"}
